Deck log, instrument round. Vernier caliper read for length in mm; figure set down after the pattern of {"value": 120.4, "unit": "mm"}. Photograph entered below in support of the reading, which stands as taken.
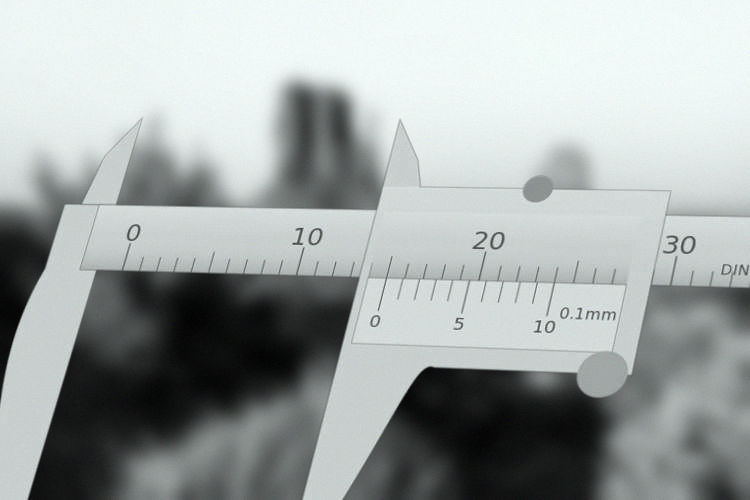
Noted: {"value": 15.0, "unit": "mm"}
